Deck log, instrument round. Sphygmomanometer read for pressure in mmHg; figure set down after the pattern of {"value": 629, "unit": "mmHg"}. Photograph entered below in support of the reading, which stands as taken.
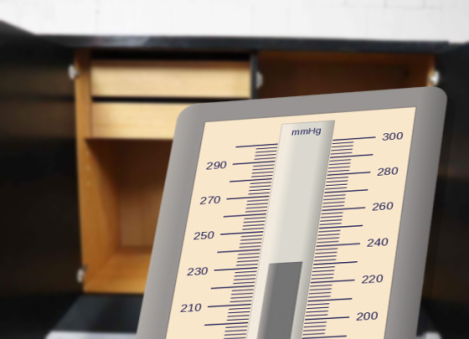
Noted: {"value": 232, "unit": "mmHg"}
